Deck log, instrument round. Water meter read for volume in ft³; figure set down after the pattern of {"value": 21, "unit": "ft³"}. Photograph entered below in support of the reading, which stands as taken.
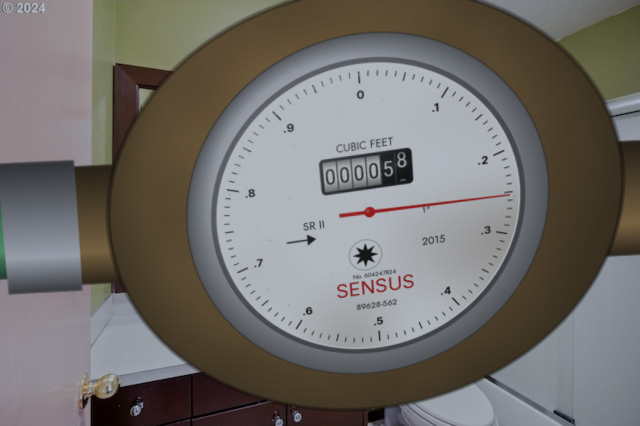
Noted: {"value": 58.25, "unit": "ft³"}
